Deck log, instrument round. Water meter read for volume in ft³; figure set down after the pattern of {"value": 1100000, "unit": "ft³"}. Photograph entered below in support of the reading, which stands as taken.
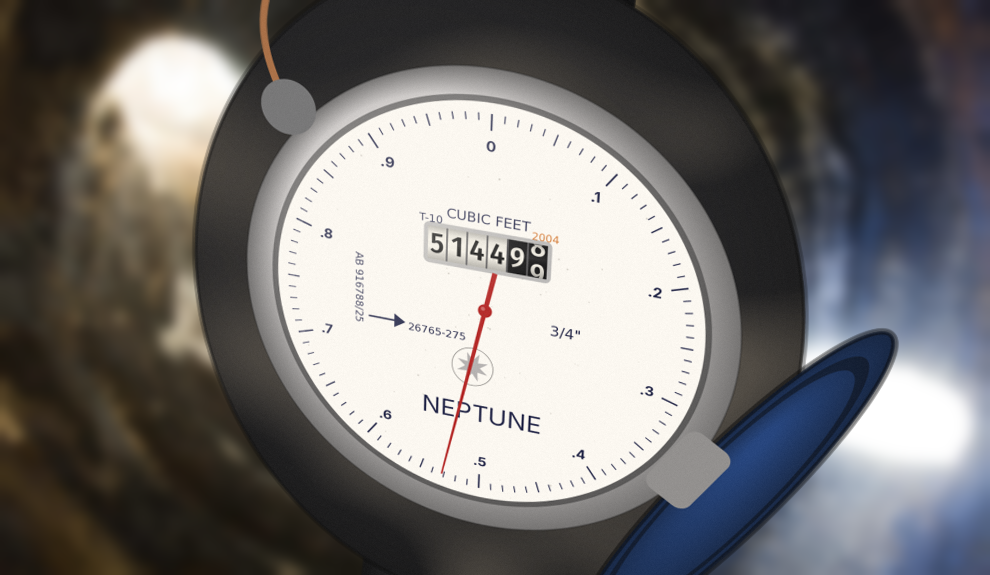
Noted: {"value": 514498.53, "unit": "ft³"}
